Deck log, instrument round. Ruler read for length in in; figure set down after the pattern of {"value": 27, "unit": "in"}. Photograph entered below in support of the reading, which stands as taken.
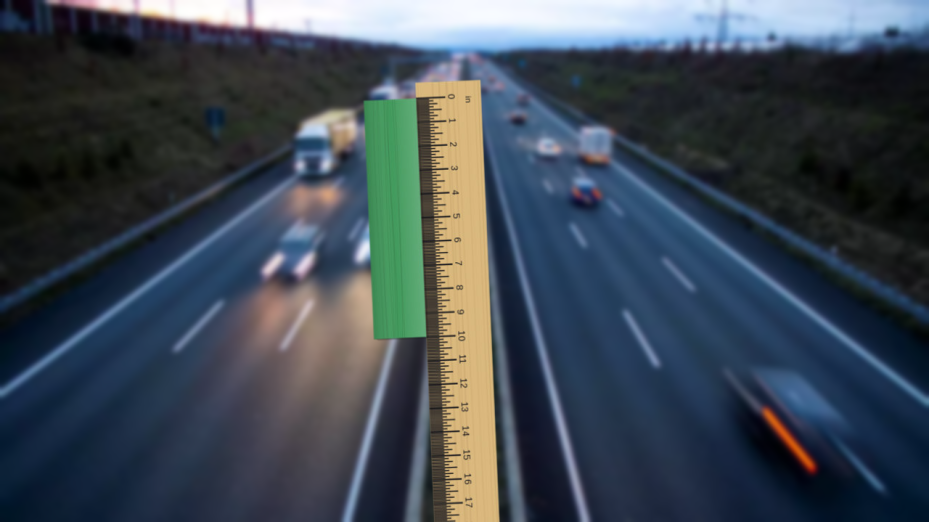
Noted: {"value": 10, "unit": "in"}
